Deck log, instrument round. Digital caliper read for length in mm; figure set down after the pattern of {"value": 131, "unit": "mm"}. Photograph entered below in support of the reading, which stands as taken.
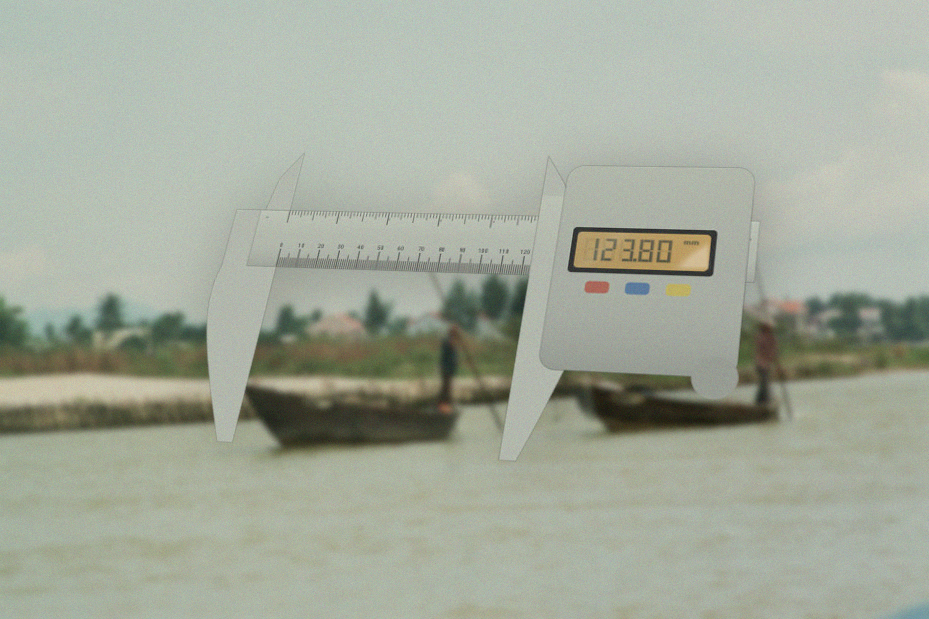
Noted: {"value": 123.80, "unit": "mm"}
